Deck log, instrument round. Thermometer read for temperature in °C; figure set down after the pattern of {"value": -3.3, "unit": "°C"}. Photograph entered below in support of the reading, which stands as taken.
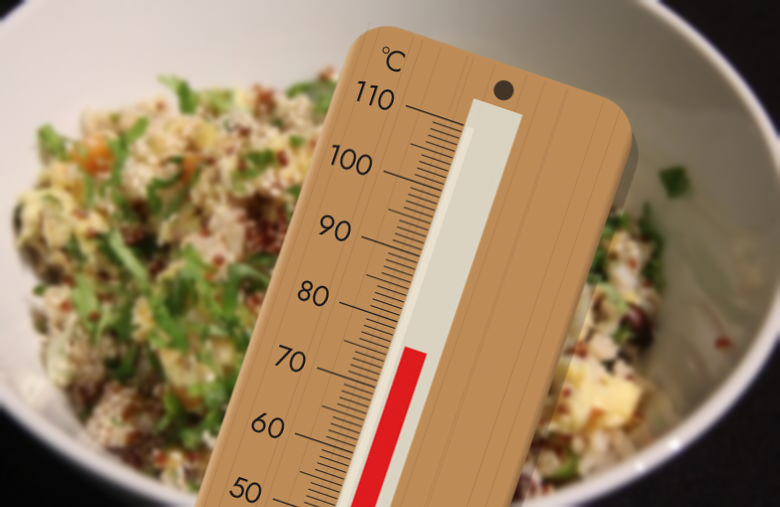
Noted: {"value": 77, "unit": "°C"}
